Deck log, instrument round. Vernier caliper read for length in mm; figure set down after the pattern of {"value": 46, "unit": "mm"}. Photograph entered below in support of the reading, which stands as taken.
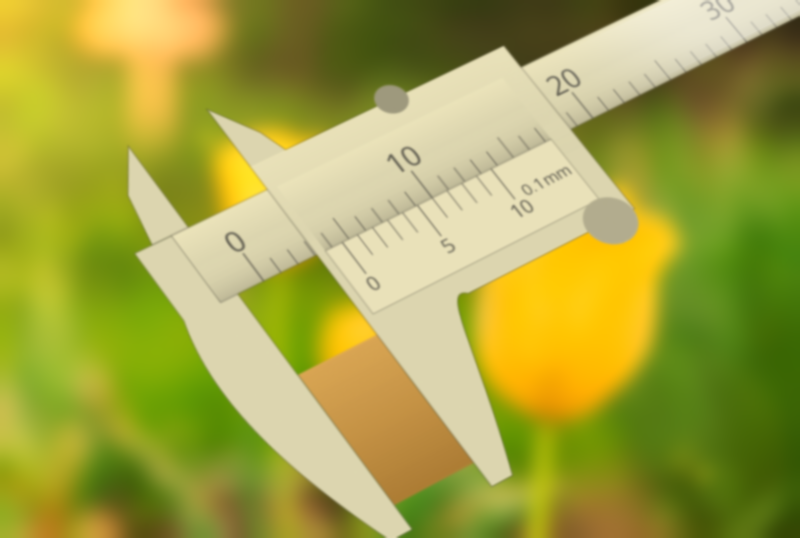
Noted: {"value": 4.6, "unit": "mm"}
